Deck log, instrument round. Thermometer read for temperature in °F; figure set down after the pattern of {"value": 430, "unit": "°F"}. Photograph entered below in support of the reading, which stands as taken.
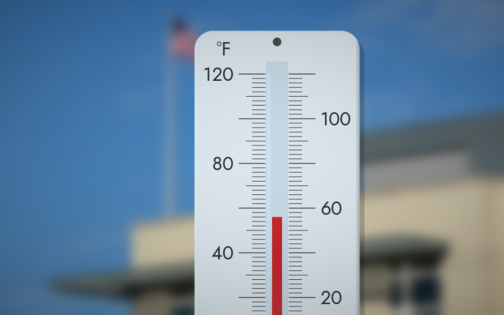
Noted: {"value": 56, "unit": "°F"}
